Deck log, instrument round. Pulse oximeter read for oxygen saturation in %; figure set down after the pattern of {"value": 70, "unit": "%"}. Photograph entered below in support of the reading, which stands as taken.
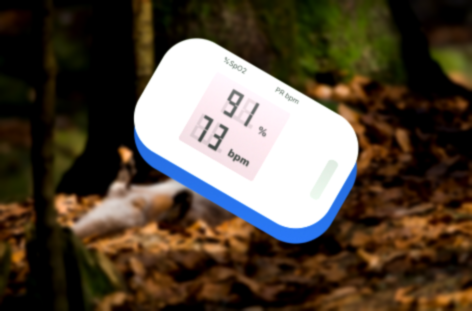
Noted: {"value": 91, "unit": "%"}
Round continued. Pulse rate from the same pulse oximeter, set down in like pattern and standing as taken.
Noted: {"value": 73, "unit": "bpm"}
